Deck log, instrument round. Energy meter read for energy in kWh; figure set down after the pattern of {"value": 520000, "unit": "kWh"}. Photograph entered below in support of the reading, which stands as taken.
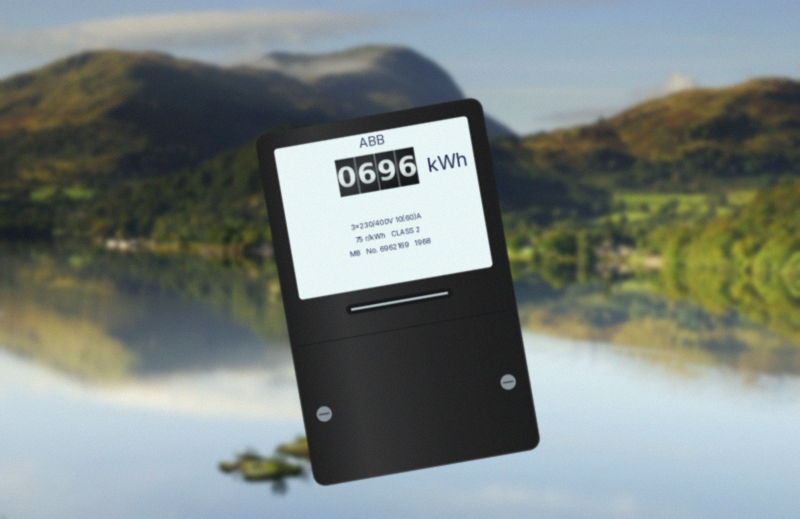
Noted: {"value": 696, "unit": "kWh"}
